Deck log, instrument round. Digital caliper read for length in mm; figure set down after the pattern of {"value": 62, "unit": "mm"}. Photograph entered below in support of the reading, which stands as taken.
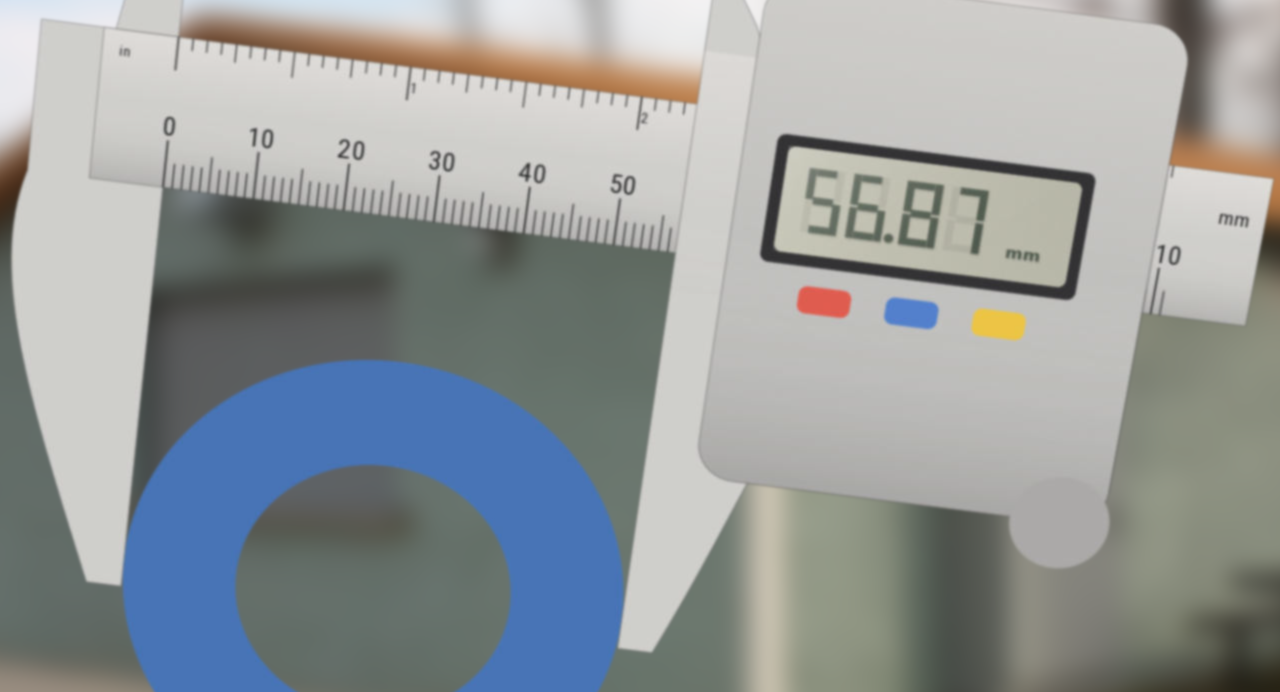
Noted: {"value": 56.87, "unit": "mm"}
